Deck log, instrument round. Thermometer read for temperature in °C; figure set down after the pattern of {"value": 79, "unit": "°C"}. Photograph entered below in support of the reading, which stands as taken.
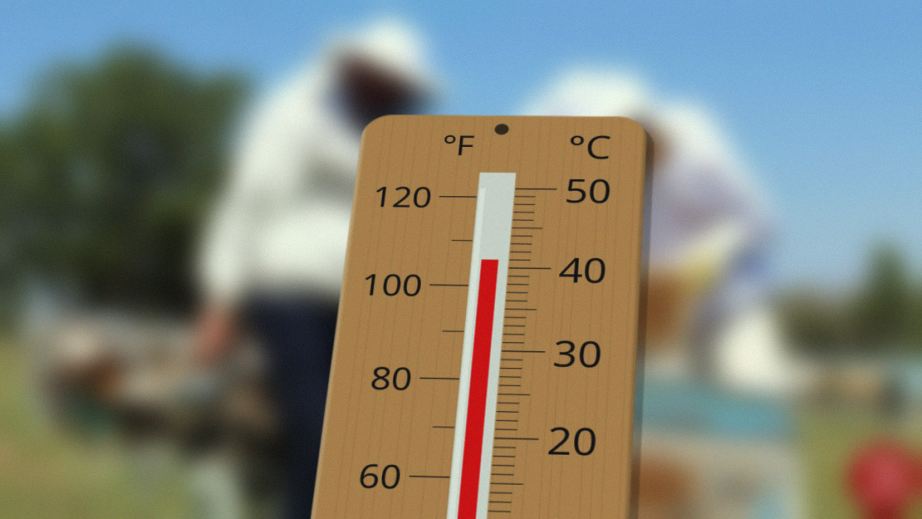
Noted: {"value": 41, "unit": "°C"}
